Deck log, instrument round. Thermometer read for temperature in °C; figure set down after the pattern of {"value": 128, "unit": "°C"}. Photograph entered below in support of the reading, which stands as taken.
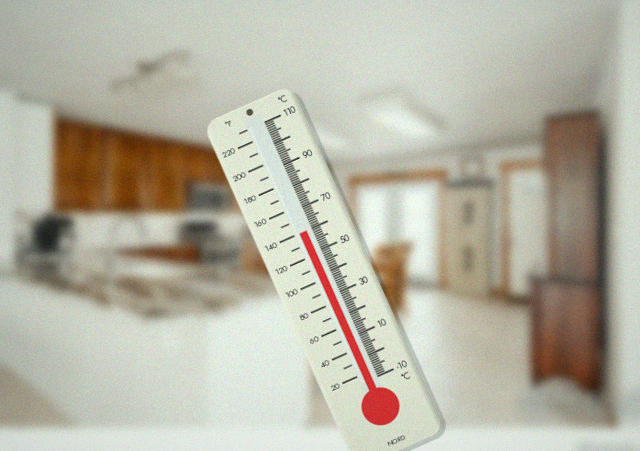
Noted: {"value": 60, "unit": "°C"}
